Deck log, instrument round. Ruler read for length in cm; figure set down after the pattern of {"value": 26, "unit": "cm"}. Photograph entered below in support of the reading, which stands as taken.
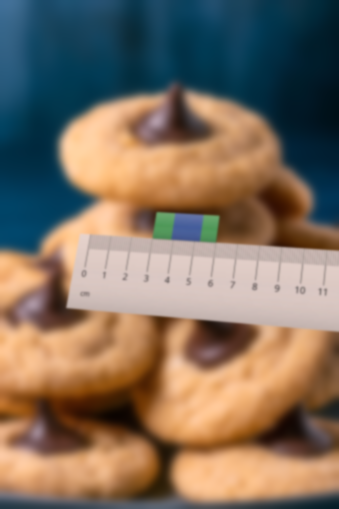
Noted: {"value": 3, "unit": "cm"}
